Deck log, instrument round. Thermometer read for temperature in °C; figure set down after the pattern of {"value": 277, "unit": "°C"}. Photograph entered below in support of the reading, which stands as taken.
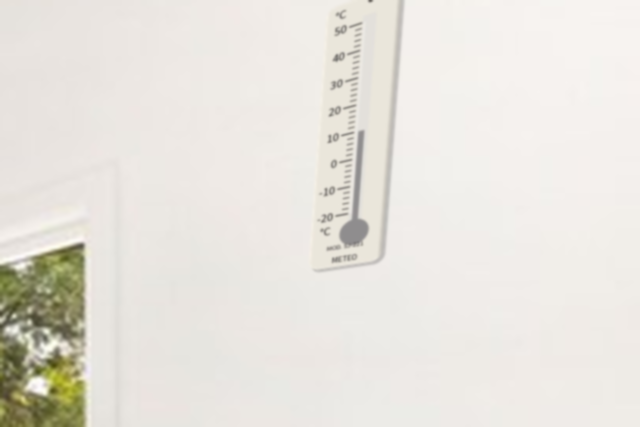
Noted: {"value": 10, "unit": "°C"}
